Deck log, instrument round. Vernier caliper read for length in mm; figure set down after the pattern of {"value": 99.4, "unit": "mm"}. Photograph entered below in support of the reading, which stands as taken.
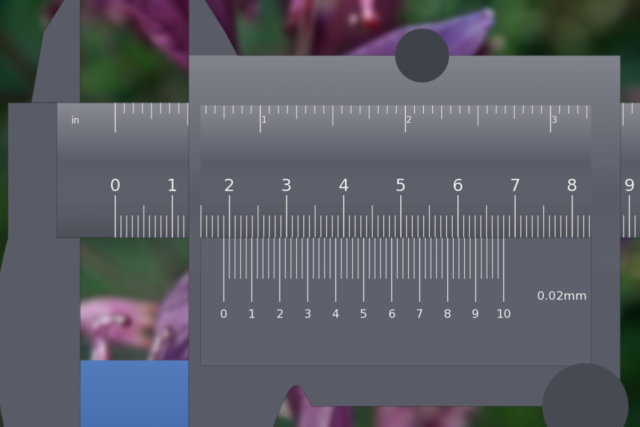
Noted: {"value": 19.0, "unit": "mm"}
